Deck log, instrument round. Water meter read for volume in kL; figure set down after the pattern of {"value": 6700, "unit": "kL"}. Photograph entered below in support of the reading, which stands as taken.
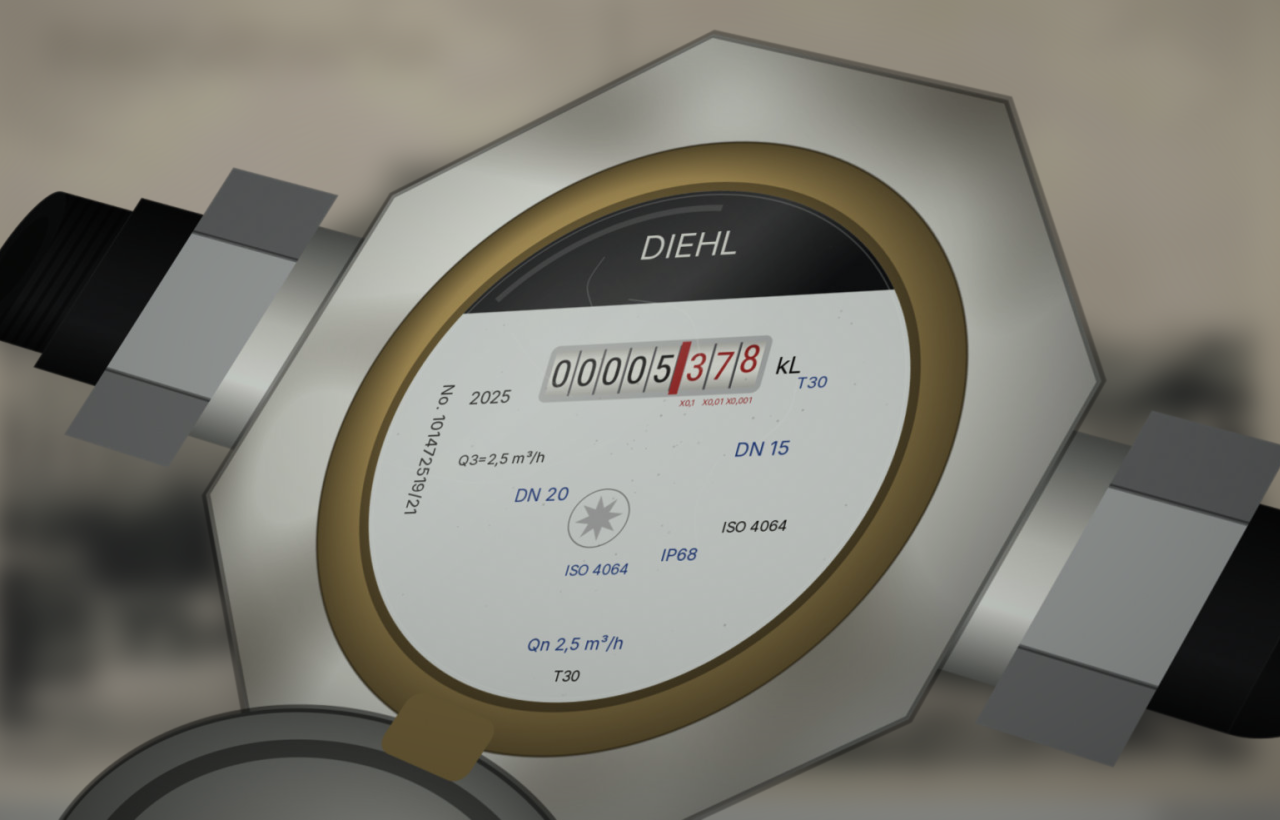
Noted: {"value": 5.378, "unit": "kL"}
